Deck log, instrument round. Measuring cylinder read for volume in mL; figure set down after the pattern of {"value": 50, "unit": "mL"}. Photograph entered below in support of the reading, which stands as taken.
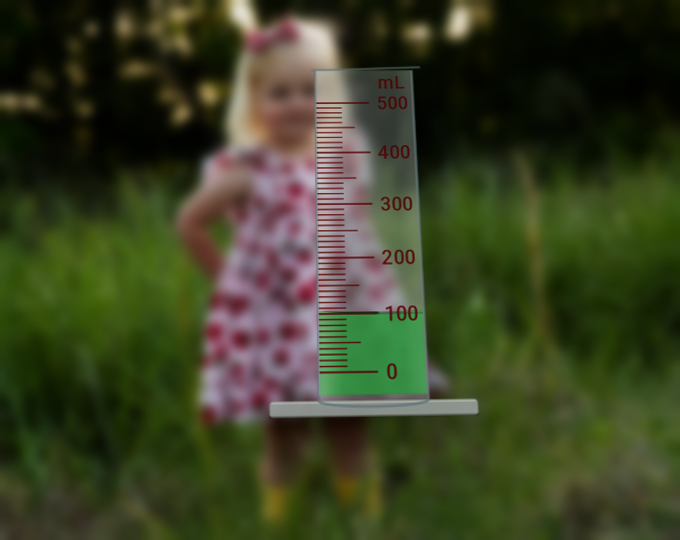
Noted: {"value": 100, "unit": "mL"}
